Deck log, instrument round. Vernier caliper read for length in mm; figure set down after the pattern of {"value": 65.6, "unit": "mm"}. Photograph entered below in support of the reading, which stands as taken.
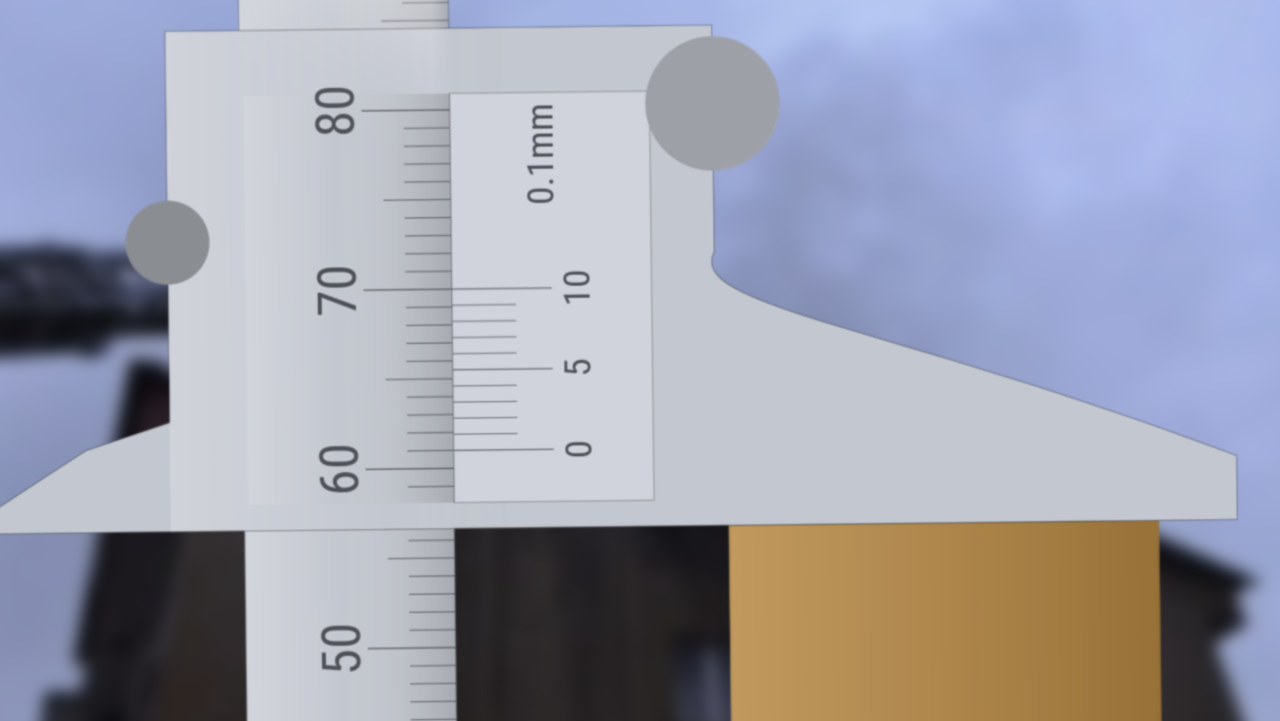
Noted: {"value": 61.0, "unit": "mm"}
